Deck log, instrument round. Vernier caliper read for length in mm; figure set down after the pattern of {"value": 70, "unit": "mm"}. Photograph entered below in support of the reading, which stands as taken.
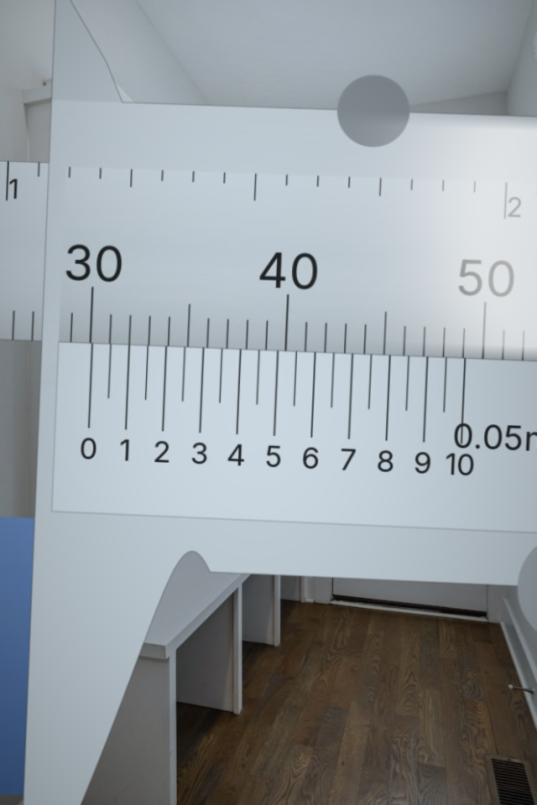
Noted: {"value": 30.1, "unit": "mm"}
